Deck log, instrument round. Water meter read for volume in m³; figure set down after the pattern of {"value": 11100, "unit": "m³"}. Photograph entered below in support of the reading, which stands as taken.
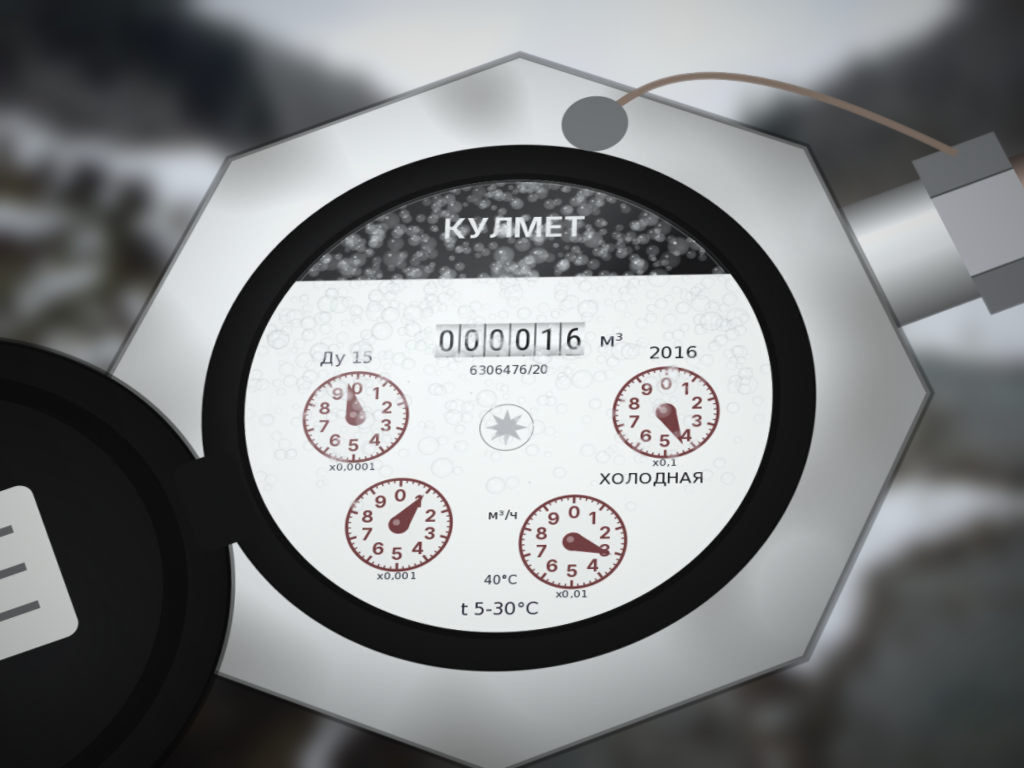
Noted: {"value": 16.4309, "unit": "m³"}
